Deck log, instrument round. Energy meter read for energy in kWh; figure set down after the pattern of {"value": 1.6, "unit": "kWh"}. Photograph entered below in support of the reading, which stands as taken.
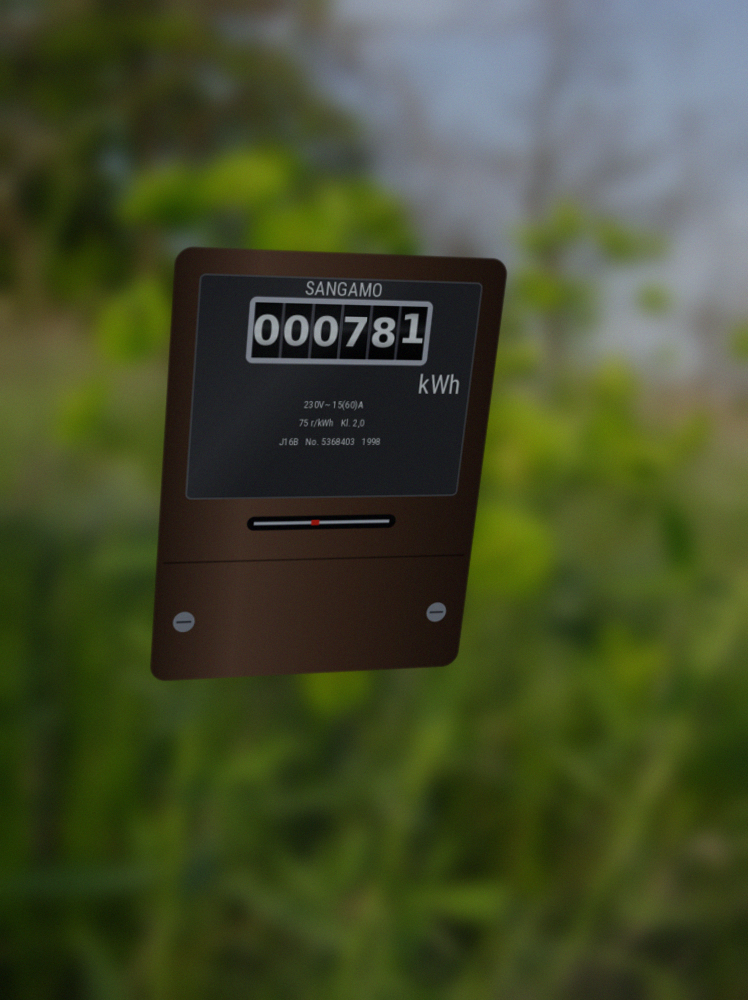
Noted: {"value": 781, "unit": "kWh"}
